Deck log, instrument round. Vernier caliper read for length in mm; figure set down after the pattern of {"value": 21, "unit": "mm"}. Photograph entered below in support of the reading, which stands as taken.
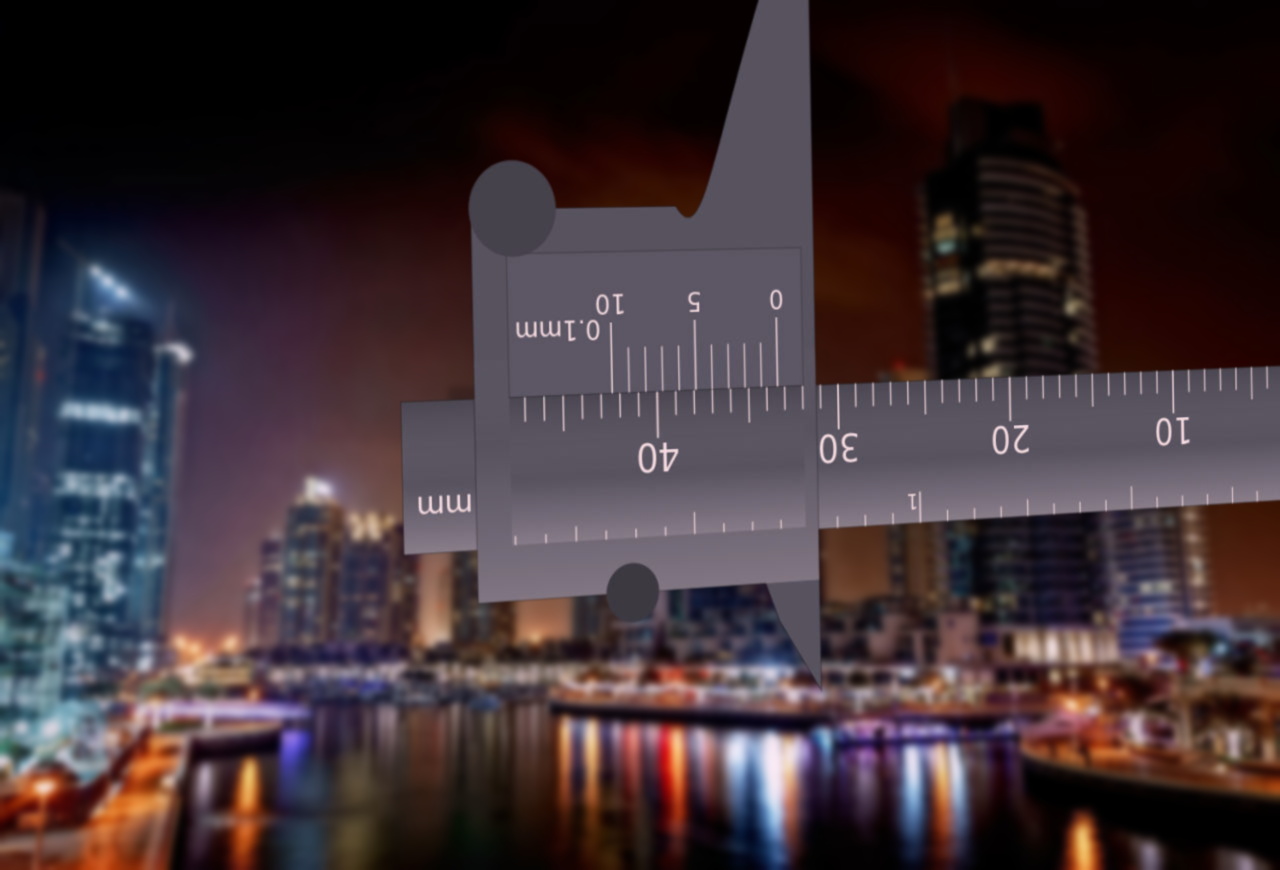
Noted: {"value": 33.4, "unit": "mm"}
